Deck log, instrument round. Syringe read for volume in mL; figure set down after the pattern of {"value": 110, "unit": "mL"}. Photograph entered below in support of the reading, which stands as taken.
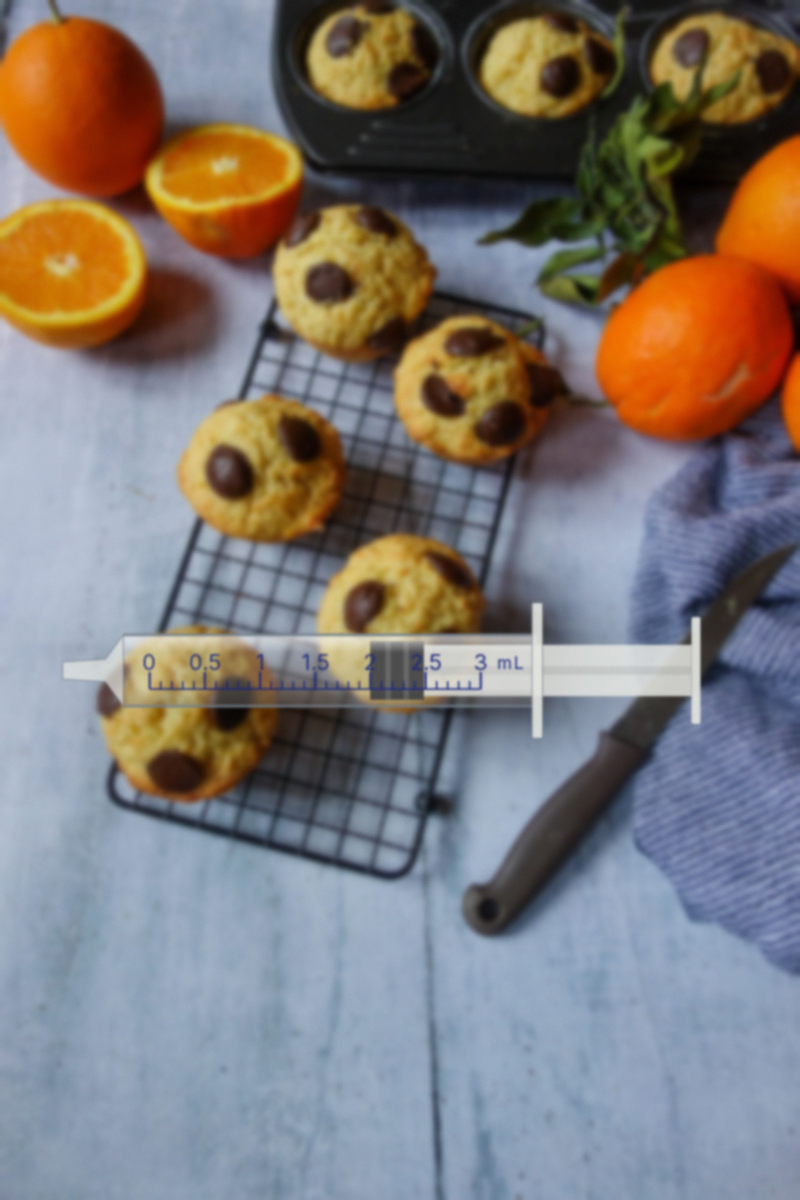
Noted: {"value": 2, "unit": "mL"}
